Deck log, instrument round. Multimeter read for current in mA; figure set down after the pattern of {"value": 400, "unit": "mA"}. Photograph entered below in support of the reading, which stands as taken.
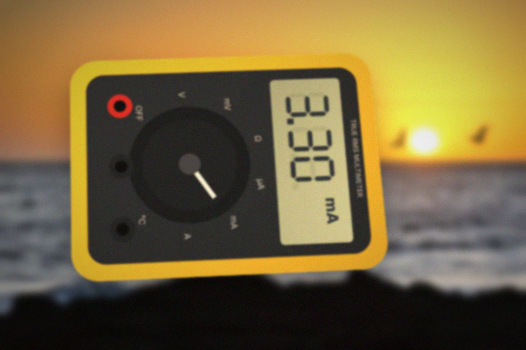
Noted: {"value": 3.30, "unit": "mA"}
